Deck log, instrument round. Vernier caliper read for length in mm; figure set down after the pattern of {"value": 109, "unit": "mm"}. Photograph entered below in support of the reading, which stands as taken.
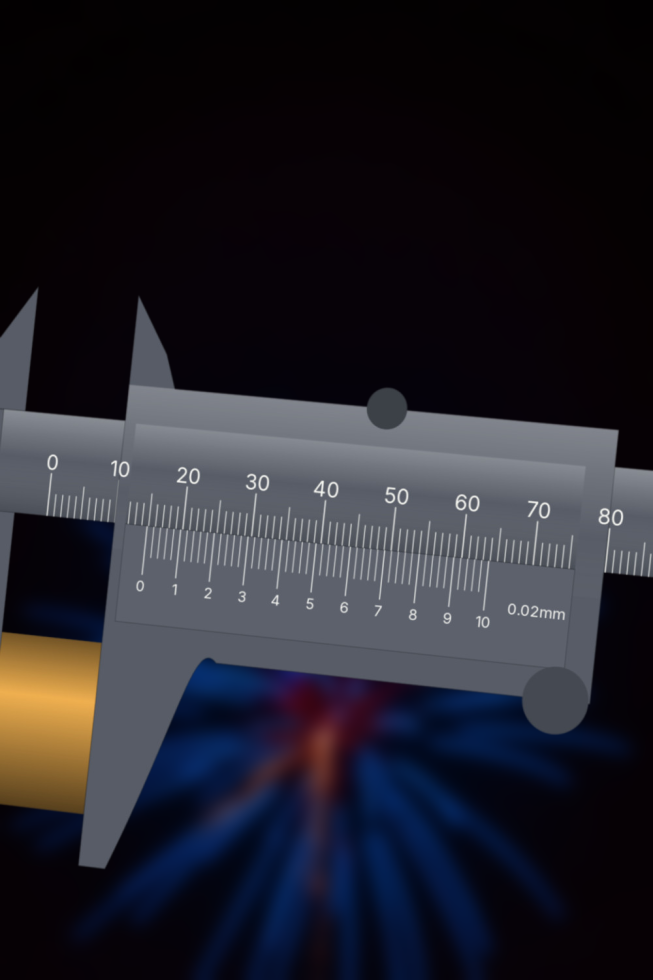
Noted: {"value": 14.8, "unit": "mm"}
